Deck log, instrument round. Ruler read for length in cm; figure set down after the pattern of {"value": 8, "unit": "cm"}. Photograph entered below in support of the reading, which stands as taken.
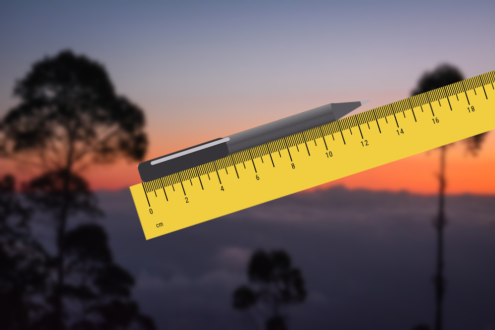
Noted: {"value": 13, "unit": "cm"}
